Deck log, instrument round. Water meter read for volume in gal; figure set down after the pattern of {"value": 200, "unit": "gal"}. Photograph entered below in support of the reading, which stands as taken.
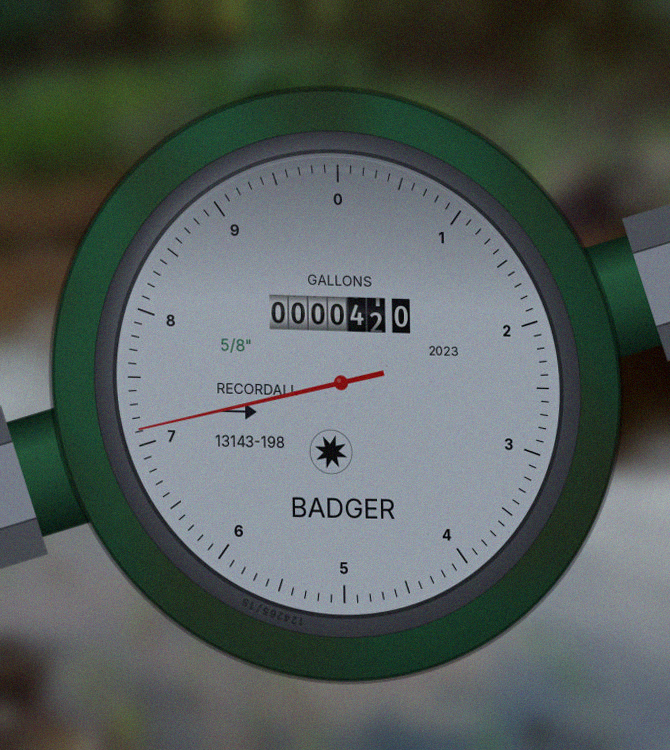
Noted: {"value": 417.1, "unit": "gal"}
